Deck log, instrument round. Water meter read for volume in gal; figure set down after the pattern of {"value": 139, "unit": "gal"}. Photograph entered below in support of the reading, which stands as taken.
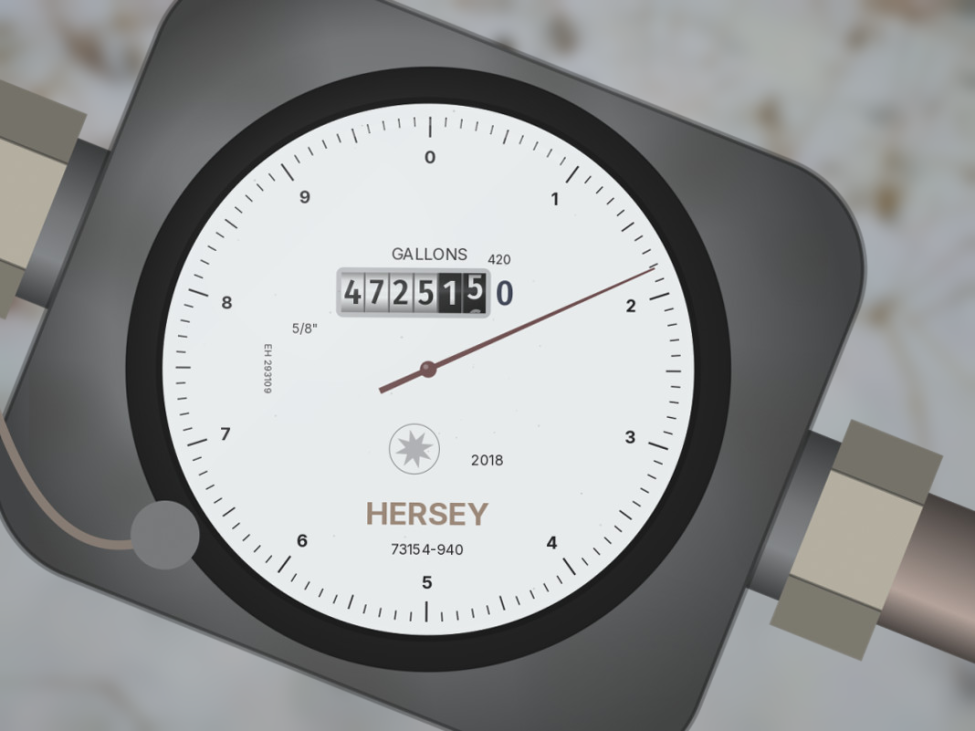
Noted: {"value": 4725151.8, "unit": "gal"}
